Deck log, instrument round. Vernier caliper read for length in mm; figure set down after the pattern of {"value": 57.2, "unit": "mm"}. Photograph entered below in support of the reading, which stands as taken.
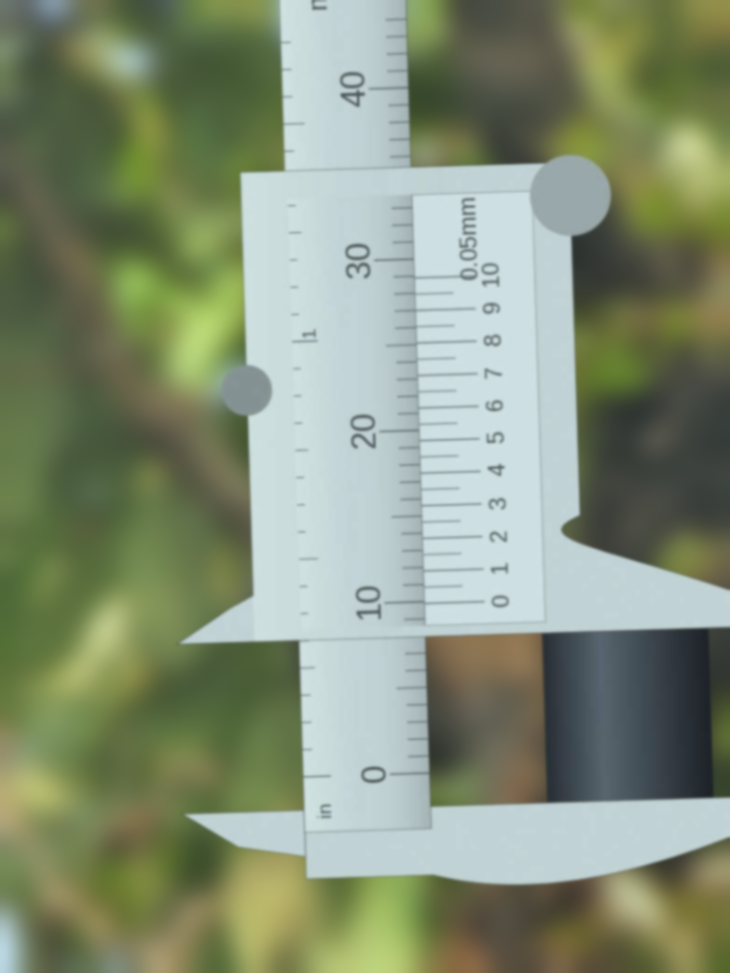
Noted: {"value": 9.9, "unit": "mm"}
